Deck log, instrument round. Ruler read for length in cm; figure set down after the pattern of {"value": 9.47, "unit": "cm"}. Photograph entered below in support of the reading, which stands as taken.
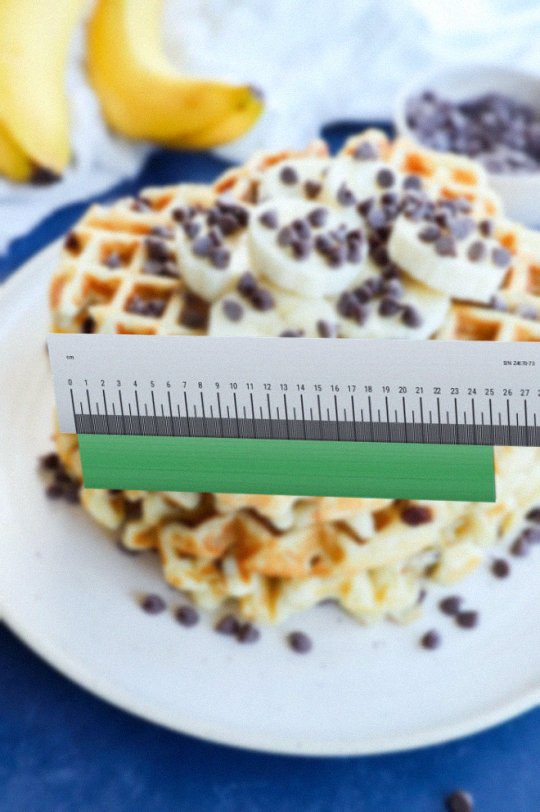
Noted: {"value": 25, "unit": "cm"}
